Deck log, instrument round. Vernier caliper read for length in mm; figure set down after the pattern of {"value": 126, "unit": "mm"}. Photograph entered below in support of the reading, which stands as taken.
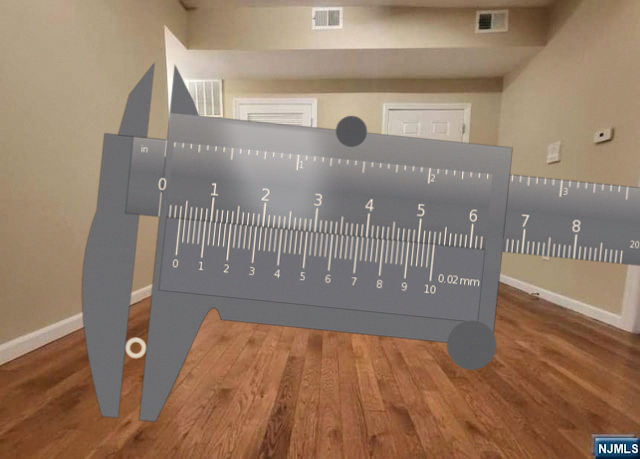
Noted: {"value": 4.0, "unit": "mm"}
